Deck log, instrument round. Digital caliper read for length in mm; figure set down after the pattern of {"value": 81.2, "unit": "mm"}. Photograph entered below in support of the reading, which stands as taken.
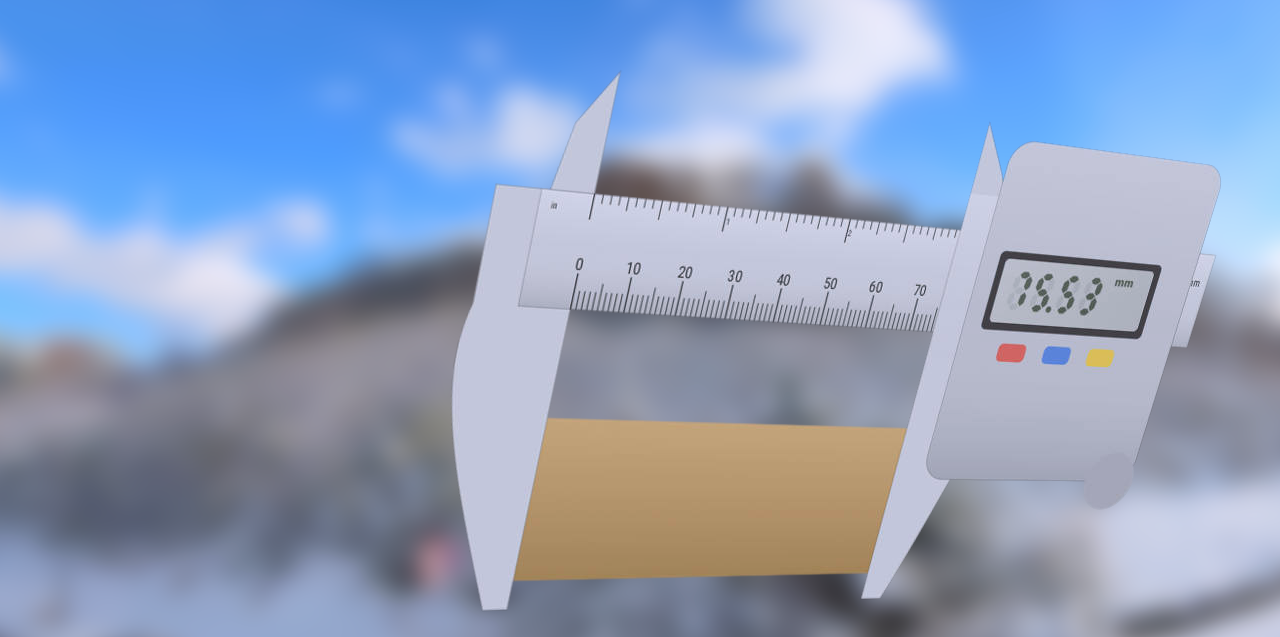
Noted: {"value": 75.53, "unit": "mm"}
